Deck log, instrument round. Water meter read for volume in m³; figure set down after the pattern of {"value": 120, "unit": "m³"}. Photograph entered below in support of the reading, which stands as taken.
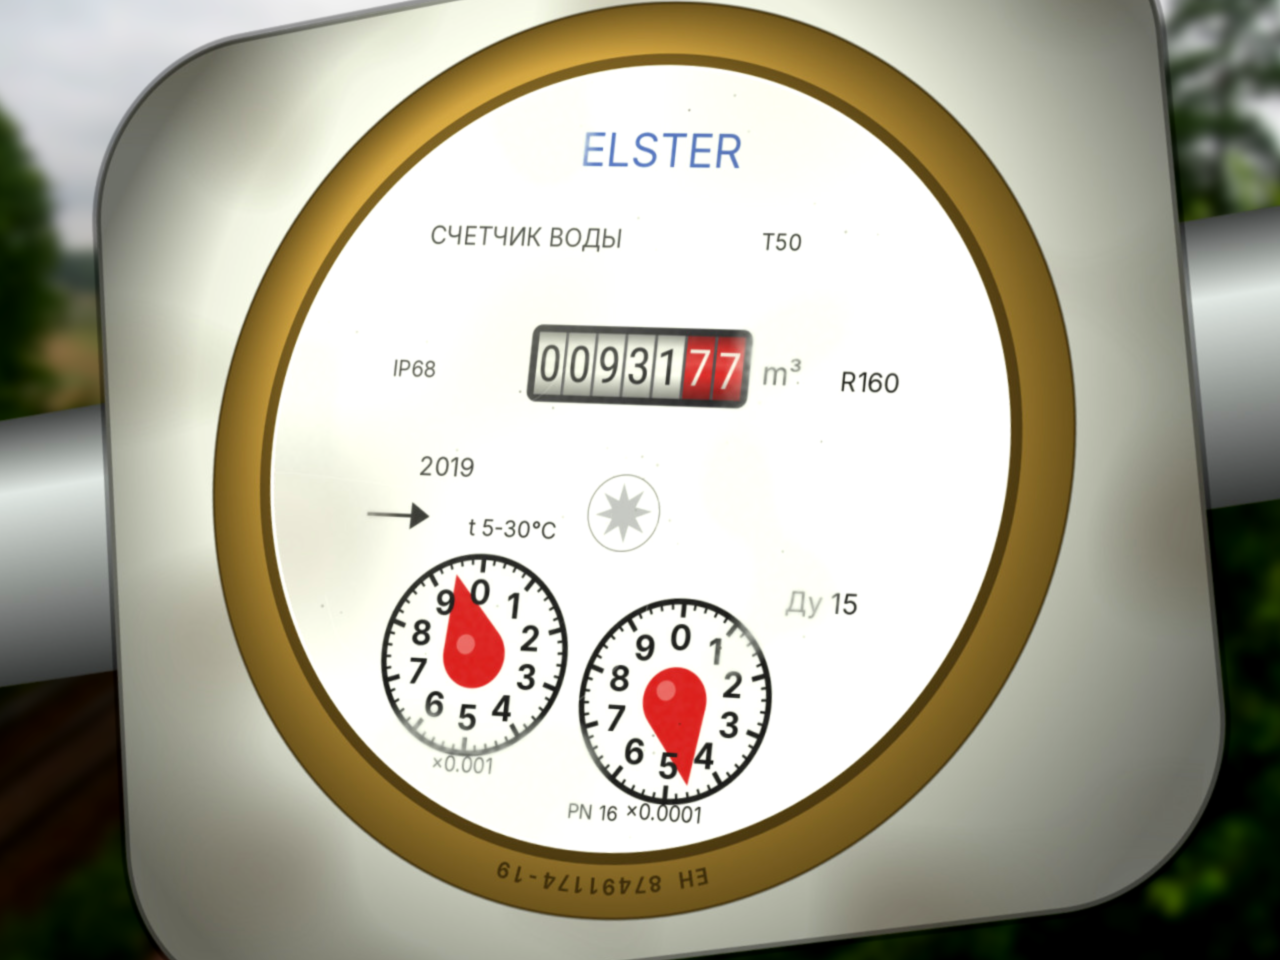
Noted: {"value": 931.7694, "unit": "m³"}
